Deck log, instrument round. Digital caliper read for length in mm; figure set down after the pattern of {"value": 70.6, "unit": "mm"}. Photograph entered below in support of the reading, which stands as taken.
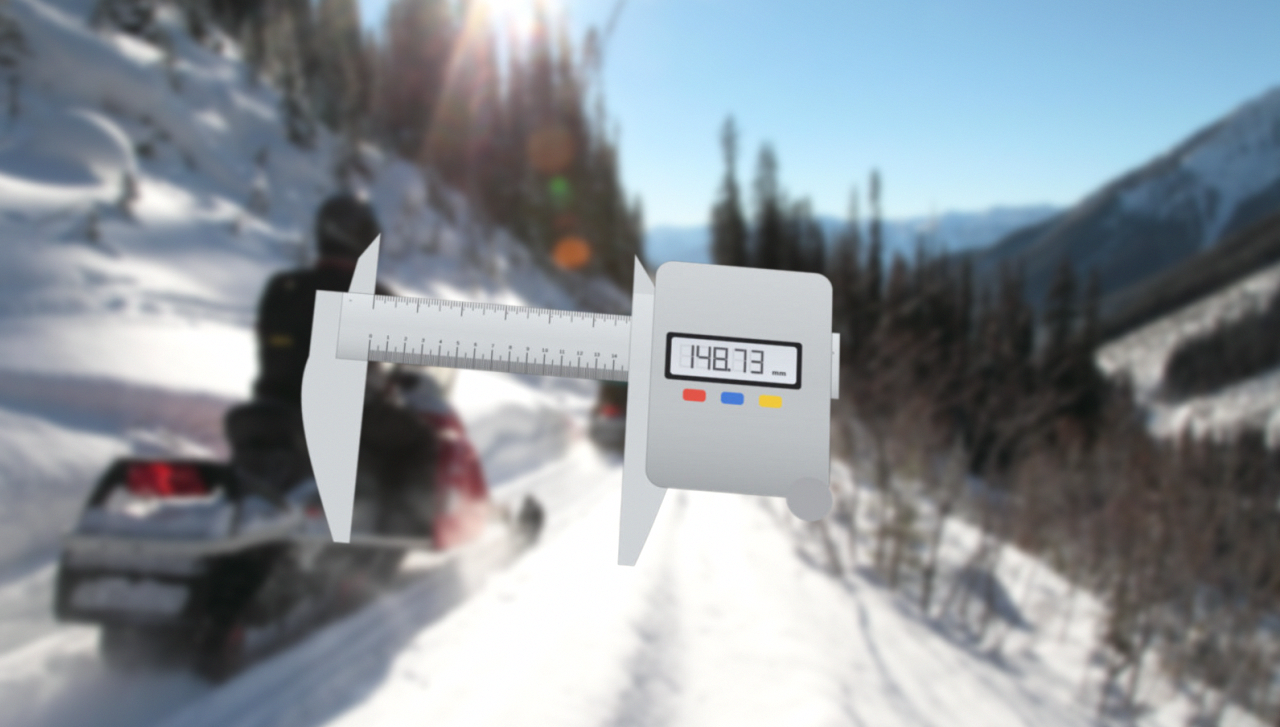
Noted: {"value": 148.73, "unit": "mm"}
